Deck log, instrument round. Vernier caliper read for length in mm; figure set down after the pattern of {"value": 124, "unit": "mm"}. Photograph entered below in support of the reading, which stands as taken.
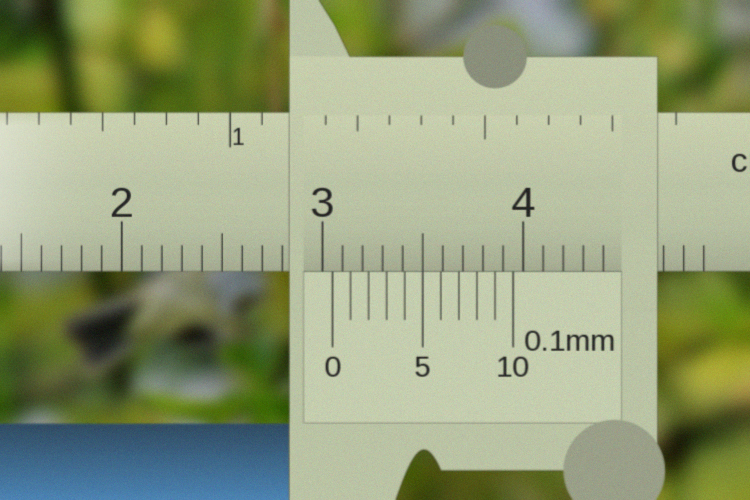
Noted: {"value": 30.5, "unit": "mm"}
